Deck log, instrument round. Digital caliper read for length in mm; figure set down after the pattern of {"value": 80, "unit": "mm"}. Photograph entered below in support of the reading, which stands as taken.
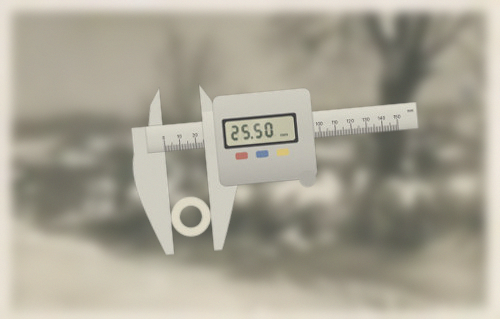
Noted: {"value": 25.50, "unit": "mm"}
